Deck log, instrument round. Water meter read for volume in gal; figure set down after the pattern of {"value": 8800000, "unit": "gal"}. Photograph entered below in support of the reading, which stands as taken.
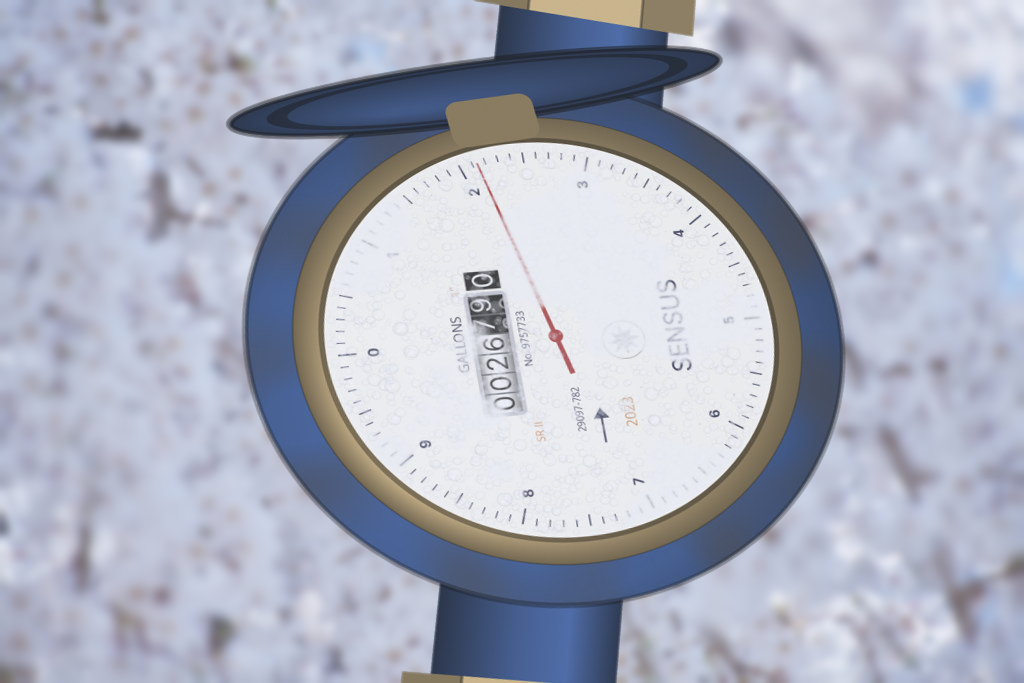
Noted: {"value": 26792.1, "unit": "gal"}
